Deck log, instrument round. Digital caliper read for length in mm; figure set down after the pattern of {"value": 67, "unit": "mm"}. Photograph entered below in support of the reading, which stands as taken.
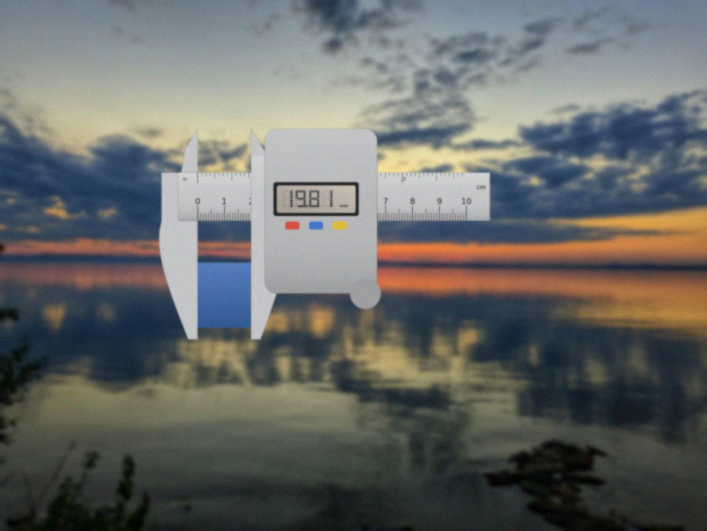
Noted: {"value": 19.81, "unit": "mm"}
